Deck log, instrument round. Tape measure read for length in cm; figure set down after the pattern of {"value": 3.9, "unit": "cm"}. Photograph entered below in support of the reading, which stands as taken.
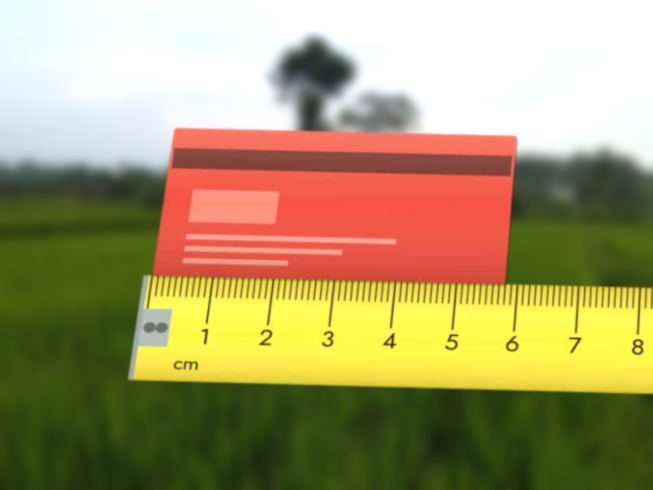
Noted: {"value": 5.8, "unit": "cm"}
